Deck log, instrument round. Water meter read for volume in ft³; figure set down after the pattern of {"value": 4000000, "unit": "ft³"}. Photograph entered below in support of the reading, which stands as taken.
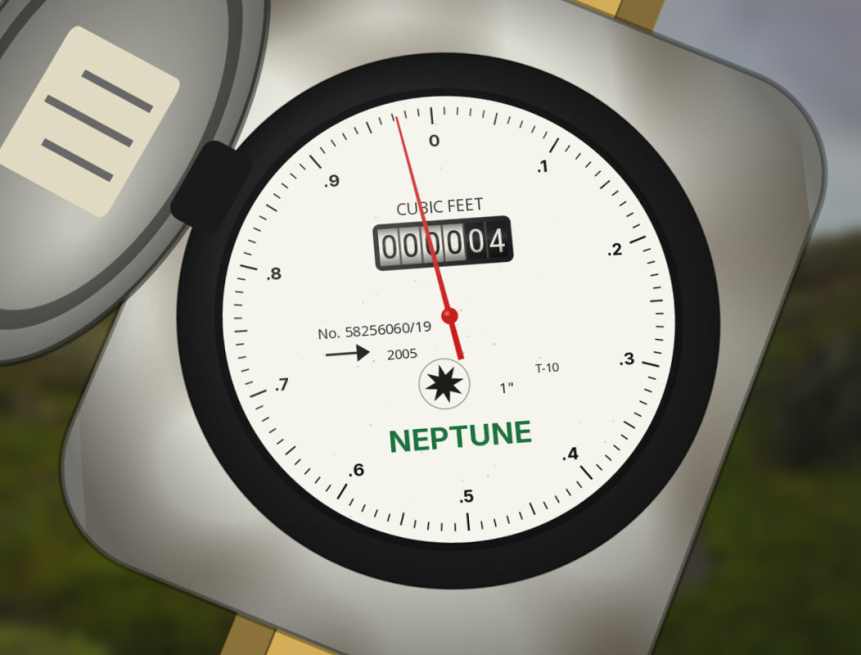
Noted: {"value": 3.97, "unit": "ft³"}
